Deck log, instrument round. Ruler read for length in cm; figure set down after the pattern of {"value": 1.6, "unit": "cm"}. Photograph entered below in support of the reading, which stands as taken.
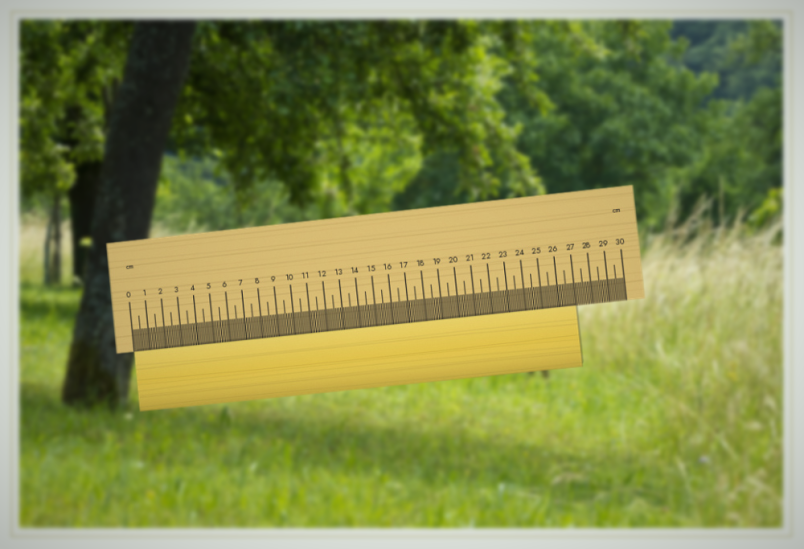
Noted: {"value": 27, "unit": "cm"}
